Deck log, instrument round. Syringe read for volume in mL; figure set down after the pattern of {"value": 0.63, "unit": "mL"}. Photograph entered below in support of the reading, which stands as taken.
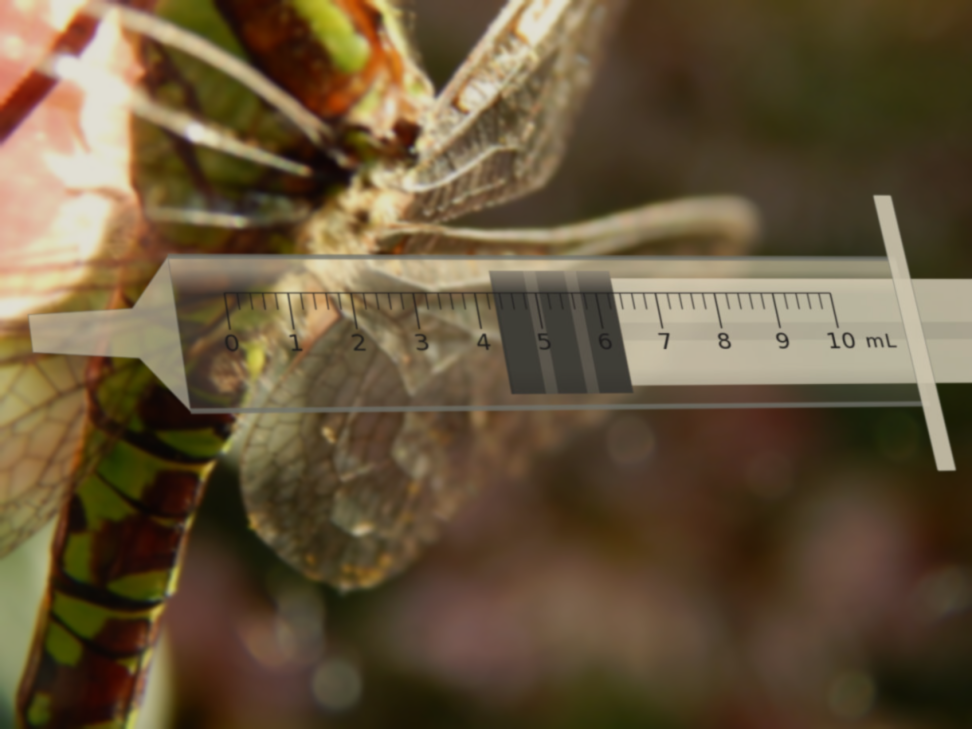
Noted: {"value": 4.3, "unit": "mL"}
